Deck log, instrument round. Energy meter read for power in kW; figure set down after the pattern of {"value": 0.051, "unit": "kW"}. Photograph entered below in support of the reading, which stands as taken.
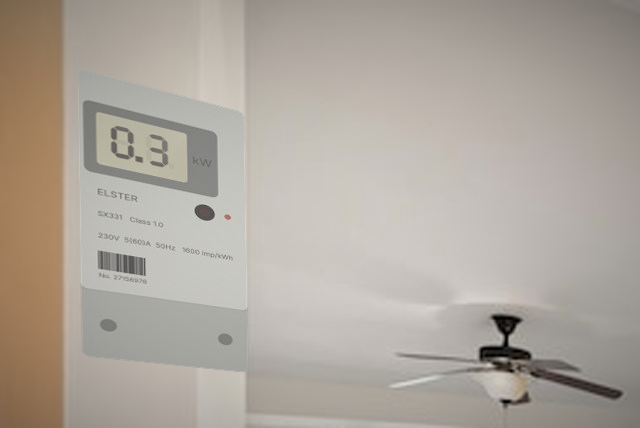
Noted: {"value": 0.3, "unit": "kW"}
